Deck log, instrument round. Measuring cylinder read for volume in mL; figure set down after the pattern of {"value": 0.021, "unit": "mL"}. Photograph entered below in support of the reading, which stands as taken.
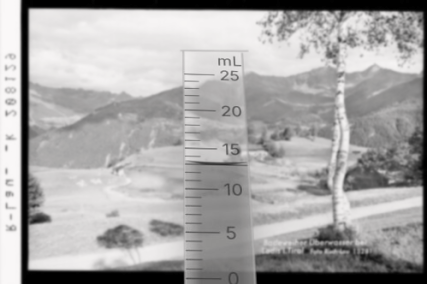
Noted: {"value": 13, "unit": "mL"}
